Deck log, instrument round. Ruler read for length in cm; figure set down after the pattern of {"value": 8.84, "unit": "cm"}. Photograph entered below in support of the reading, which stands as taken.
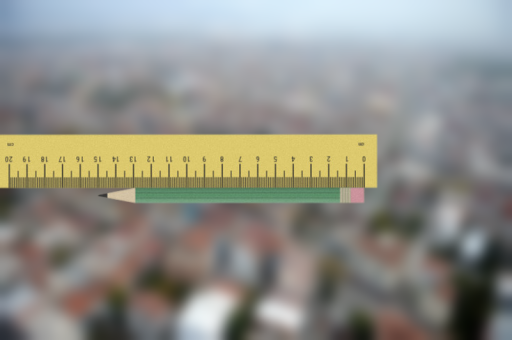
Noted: {"value": 15, "unit": "cm"}
